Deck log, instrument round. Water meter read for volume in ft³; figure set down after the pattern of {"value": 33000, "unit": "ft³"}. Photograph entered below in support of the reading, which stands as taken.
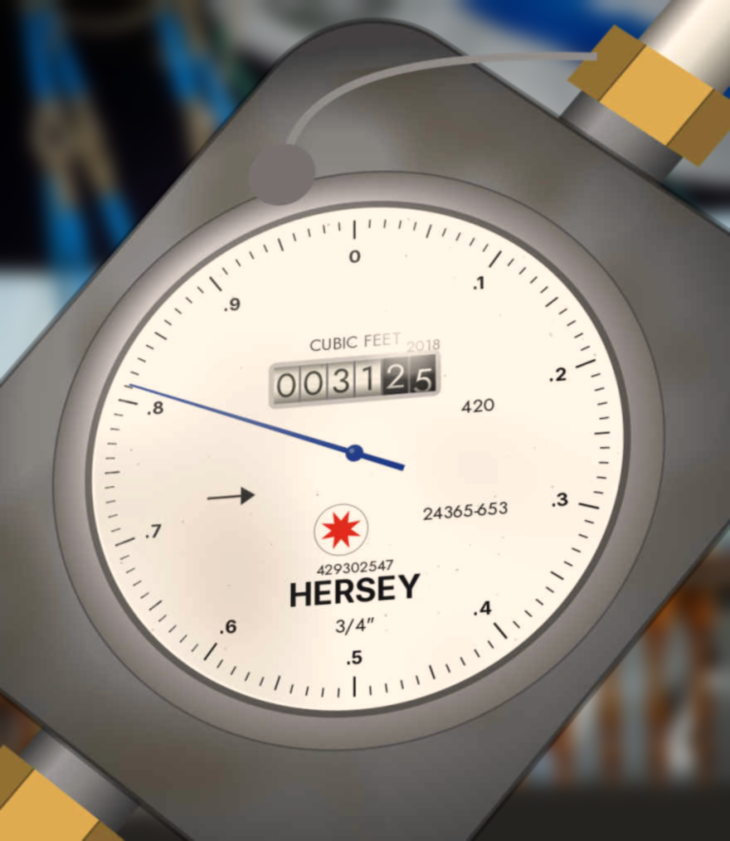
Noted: {"value": 3124.81, "unit": "ft³"}
